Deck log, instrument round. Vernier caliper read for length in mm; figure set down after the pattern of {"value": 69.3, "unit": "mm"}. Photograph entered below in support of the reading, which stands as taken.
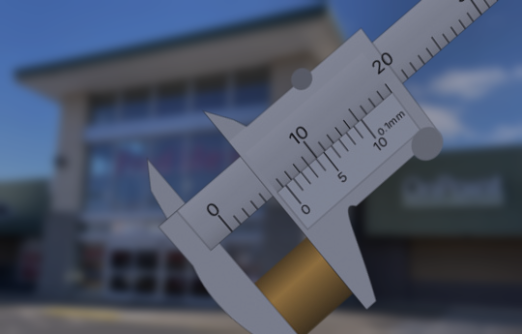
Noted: {"value": 6.3, "unit": "mm"}
